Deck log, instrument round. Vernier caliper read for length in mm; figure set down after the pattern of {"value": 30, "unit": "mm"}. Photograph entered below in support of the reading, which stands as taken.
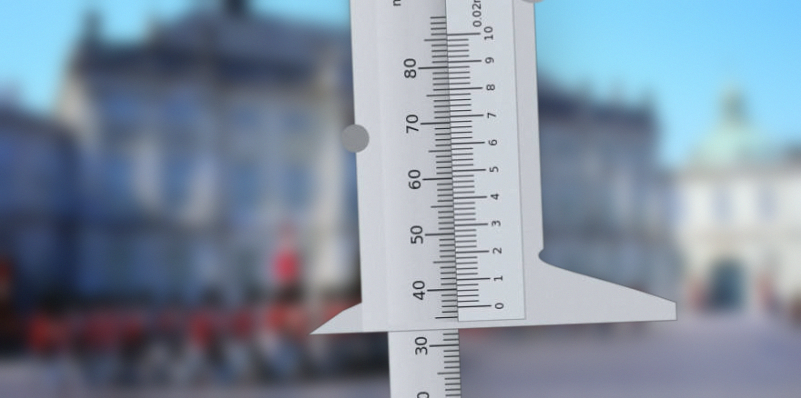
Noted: {"value": 36.8, "unit": "mm"}
